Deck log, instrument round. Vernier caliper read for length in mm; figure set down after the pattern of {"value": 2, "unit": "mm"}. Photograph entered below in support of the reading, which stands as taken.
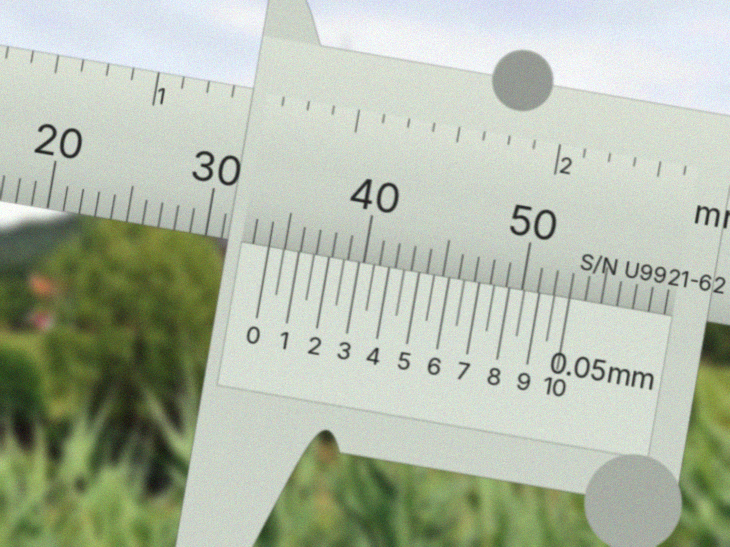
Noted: {"value": 34.0, "unit": "mm"}
